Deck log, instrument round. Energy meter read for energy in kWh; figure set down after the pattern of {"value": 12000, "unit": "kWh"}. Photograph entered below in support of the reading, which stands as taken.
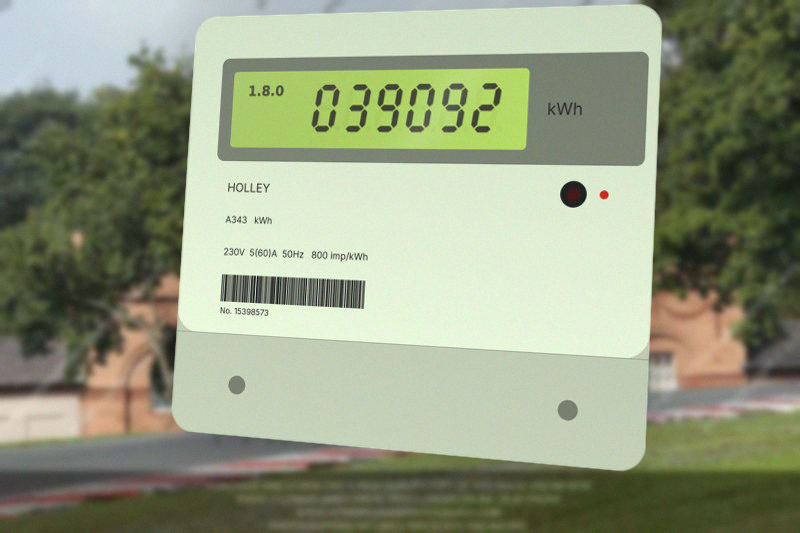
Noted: {"value": 39092, "unit": "kWh"}
